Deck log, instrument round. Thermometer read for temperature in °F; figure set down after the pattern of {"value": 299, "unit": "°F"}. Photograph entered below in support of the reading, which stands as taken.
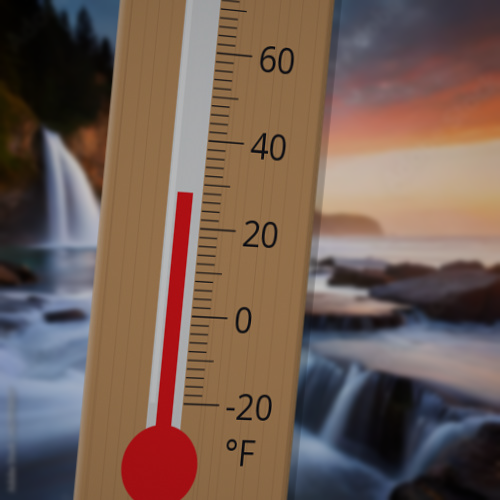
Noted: {"value": 28, "unit": "°F"}
